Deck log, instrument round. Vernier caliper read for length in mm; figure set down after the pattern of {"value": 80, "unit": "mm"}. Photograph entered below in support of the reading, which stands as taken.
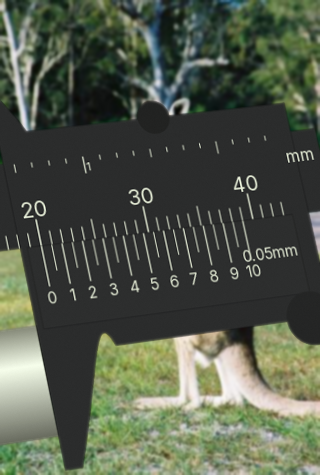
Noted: {"value": 20.0, "unit": "mm"}
